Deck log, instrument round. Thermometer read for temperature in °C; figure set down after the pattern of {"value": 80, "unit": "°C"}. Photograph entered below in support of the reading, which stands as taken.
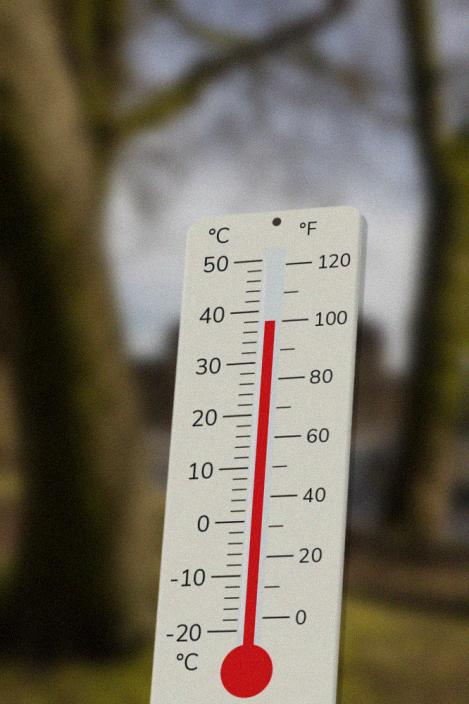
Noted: {"value": 38, "unit": "°C"}
